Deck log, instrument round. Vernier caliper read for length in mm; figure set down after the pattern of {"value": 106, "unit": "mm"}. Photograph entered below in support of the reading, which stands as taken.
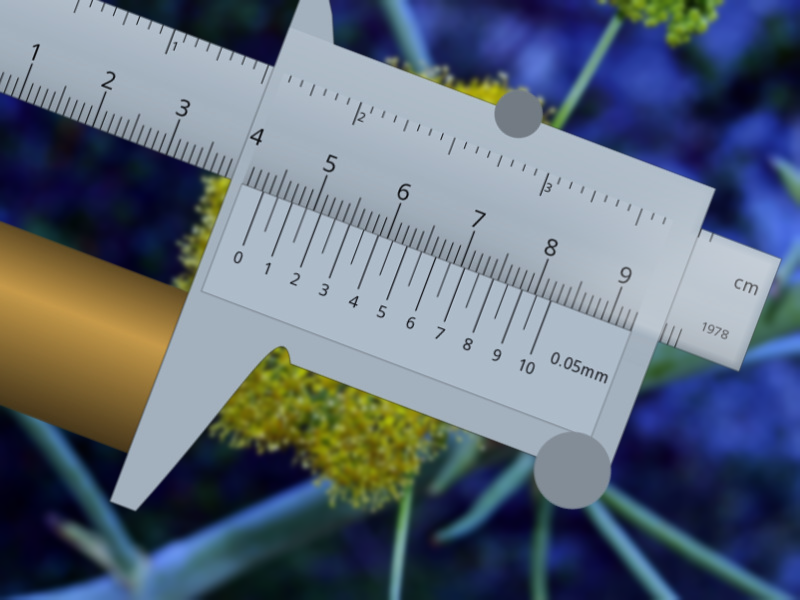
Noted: {"value": 43.2, "unit": "mm"}
